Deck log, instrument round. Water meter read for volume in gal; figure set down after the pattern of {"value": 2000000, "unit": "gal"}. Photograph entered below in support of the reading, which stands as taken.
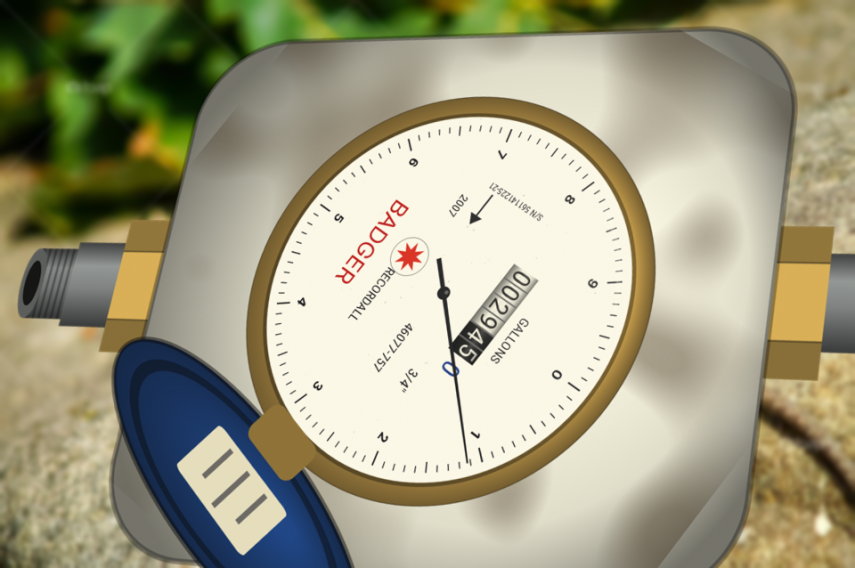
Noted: {"value": 29451.1, "unit": "gal"}
